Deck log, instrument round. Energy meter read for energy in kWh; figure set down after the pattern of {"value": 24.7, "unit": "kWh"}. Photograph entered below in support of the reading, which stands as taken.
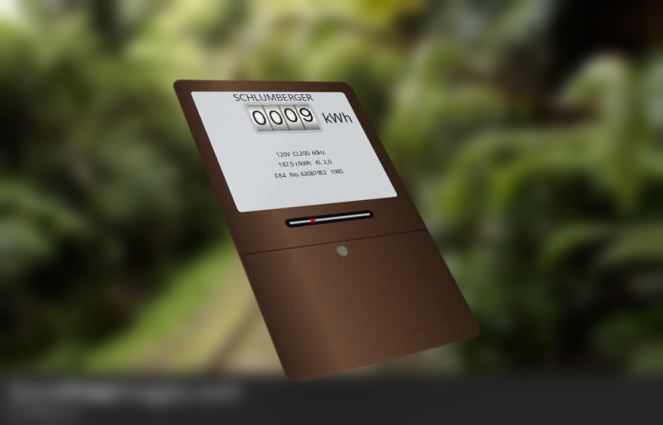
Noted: {"value": 9, "unit": "kWh"}
